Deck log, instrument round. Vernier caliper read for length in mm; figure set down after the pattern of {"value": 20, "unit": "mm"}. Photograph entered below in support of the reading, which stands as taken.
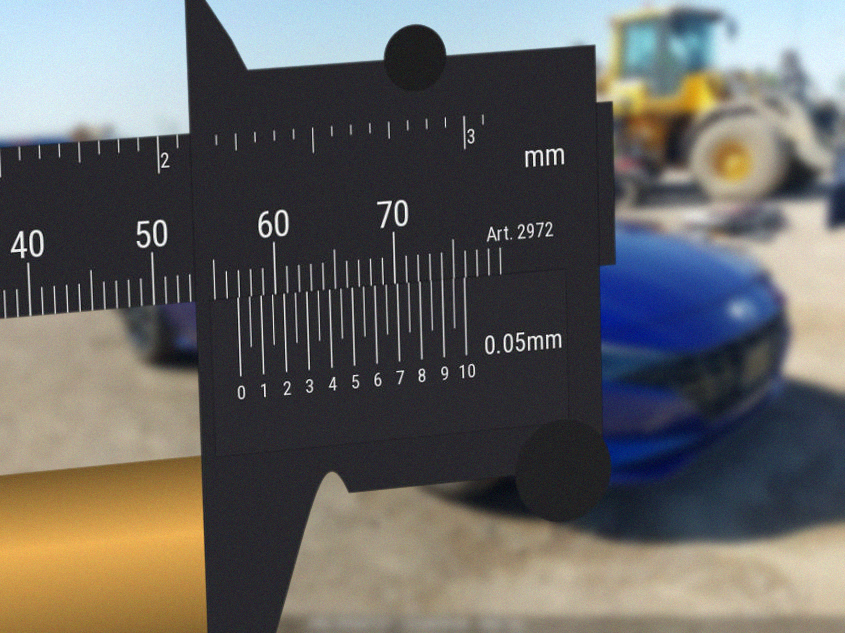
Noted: {"value": 56.9, "unit": "mm"}
